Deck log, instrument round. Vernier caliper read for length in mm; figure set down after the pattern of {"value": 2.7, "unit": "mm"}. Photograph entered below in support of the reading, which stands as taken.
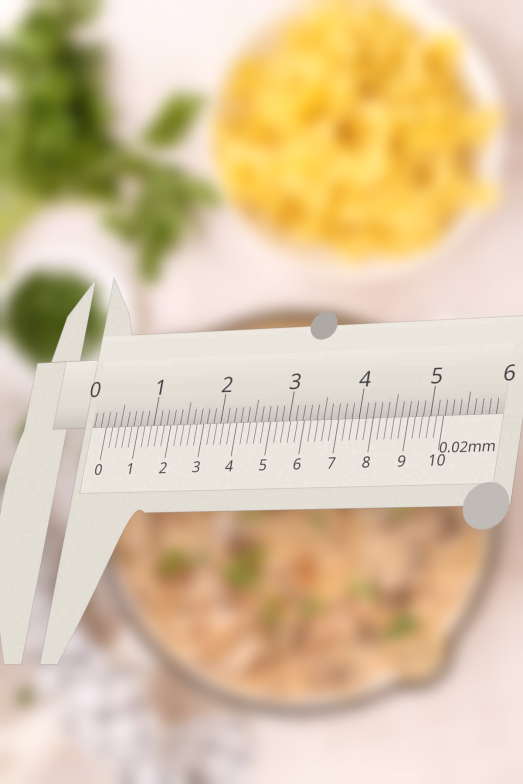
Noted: {"value": 2.8, "unit": "mm"}
